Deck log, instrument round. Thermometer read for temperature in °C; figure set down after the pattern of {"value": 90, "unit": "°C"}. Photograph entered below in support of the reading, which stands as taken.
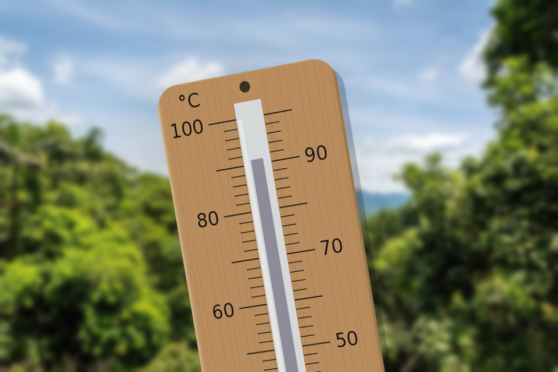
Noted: {"value": 91, "unit": "°C"}
